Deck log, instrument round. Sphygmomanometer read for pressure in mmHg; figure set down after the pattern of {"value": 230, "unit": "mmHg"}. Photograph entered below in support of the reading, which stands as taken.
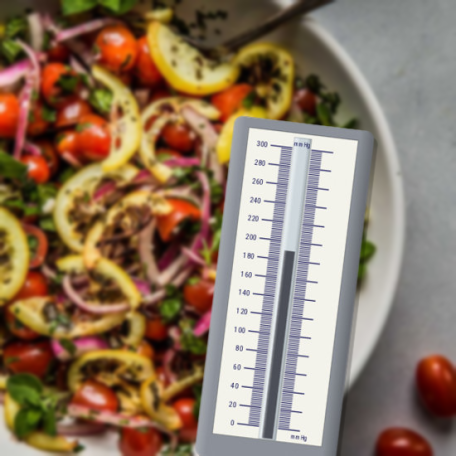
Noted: {"value": 190, "unit": "mmHg"}
